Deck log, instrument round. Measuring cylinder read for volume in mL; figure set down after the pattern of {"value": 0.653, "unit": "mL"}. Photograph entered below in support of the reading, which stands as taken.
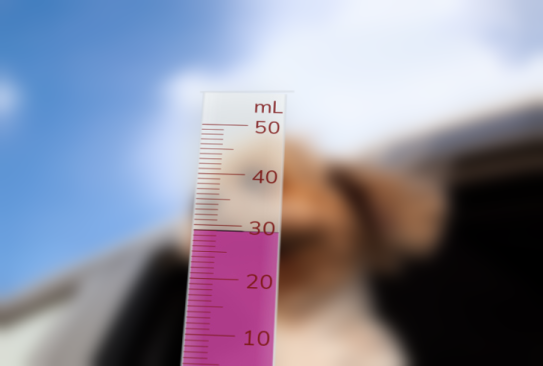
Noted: {"value": 29, "unit": "mL"}
